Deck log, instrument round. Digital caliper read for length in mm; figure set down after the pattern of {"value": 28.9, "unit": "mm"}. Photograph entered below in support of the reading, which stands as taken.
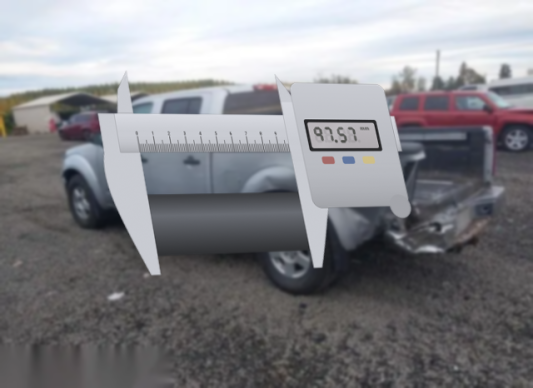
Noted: {"value": 97.57, "unit": "mm"}
